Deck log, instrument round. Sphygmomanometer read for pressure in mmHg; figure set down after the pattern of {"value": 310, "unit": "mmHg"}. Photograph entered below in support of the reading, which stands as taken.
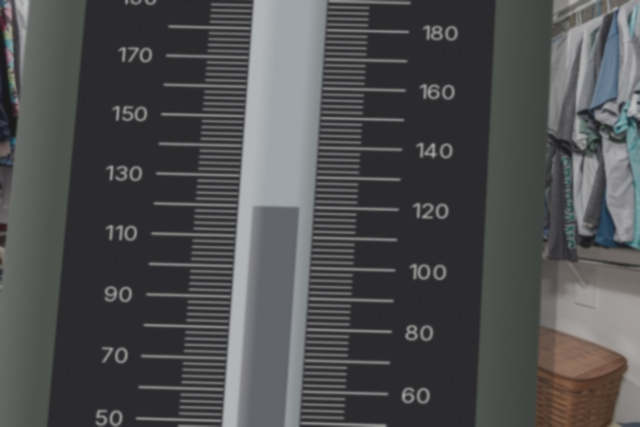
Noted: {"value": 120, "unit": "mmHg"}
